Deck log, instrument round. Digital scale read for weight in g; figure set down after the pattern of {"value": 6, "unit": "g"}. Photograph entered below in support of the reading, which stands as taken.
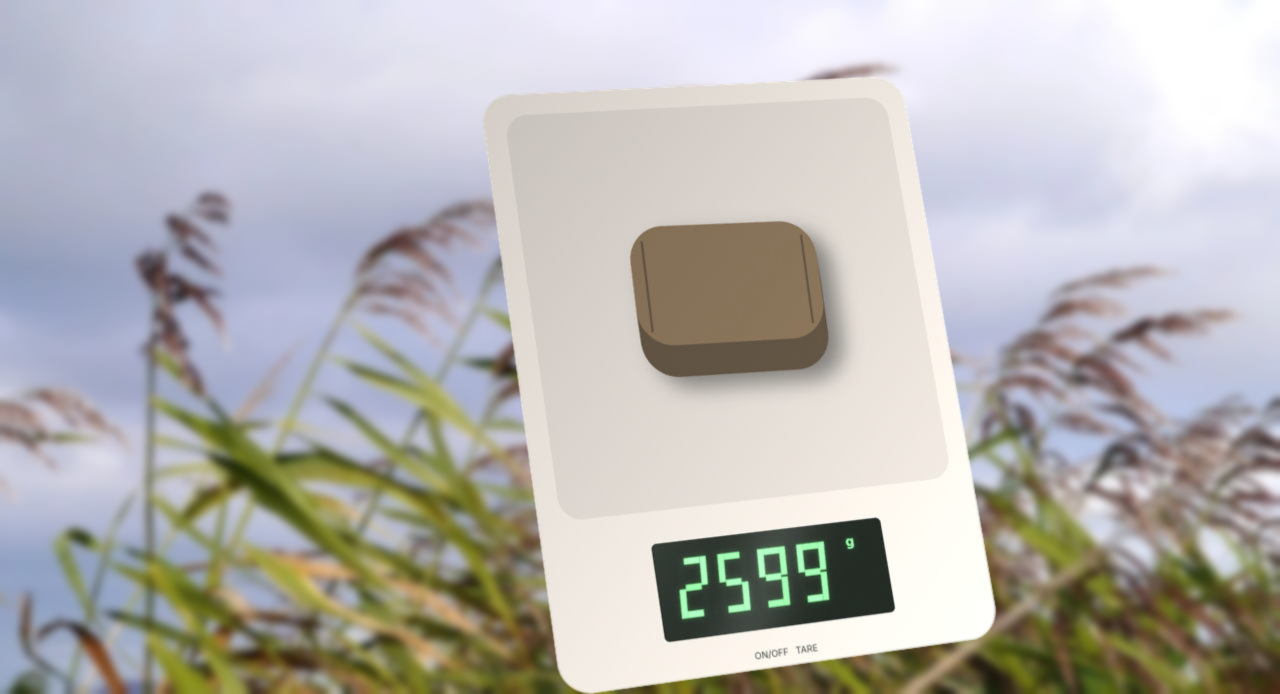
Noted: {"value": 2599, "unit": "g"}
